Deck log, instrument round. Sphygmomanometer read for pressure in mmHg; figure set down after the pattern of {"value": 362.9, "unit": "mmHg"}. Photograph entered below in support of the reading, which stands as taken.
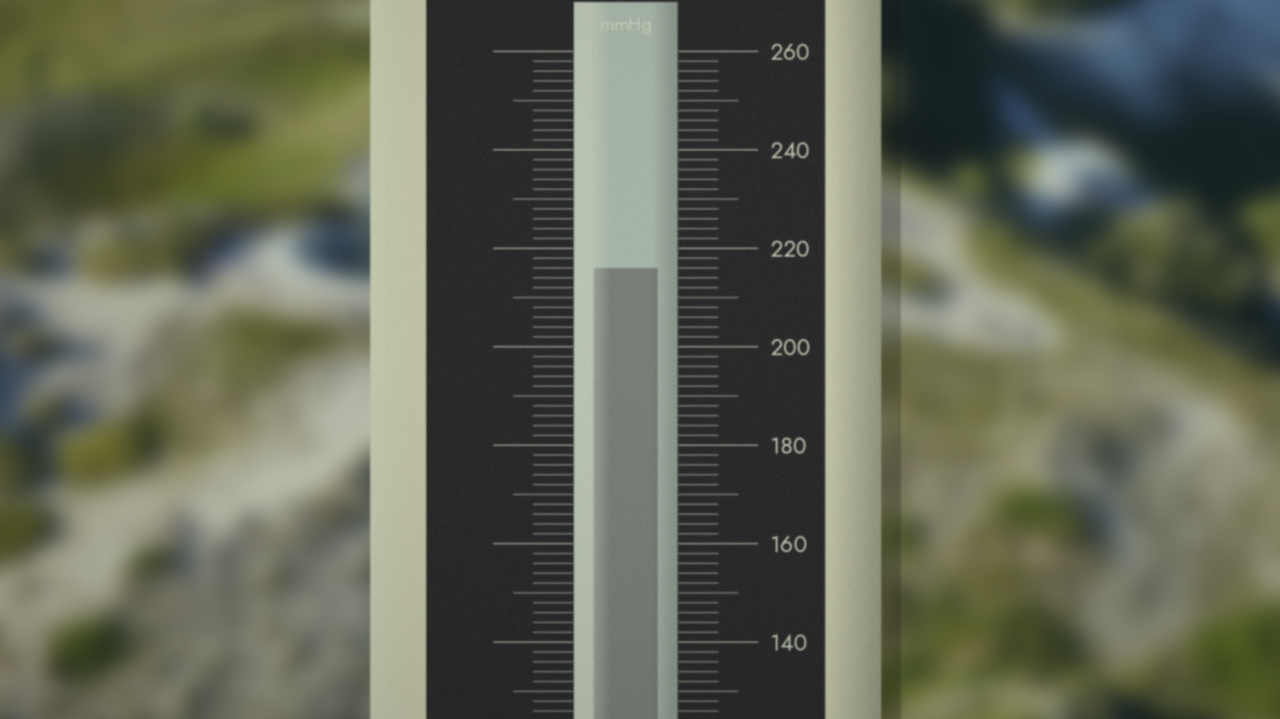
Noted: {"value": 216, "unit": "mmHg"}
